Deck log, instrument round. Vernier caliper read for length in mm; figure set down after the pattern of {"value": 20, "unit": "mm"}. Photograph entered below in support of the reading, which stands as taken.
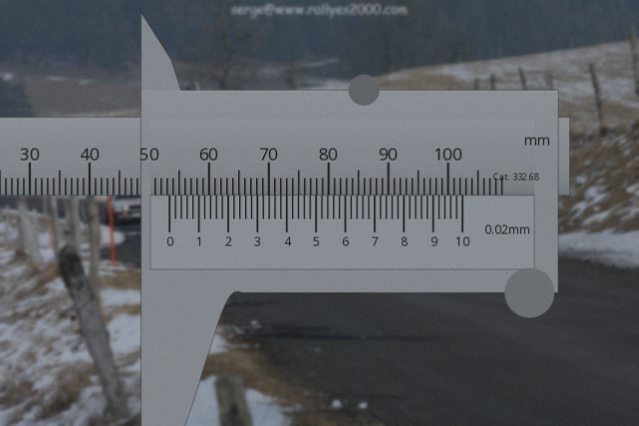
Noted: {"value": 53.4, "unit": "mm"}
